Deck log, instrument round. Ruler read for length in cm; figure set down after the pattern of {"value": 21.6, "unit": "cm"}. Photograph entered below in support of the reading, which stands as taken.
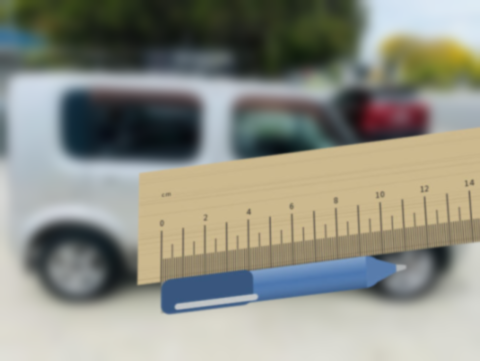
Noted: {"value": 11, "unit": "cm"}
